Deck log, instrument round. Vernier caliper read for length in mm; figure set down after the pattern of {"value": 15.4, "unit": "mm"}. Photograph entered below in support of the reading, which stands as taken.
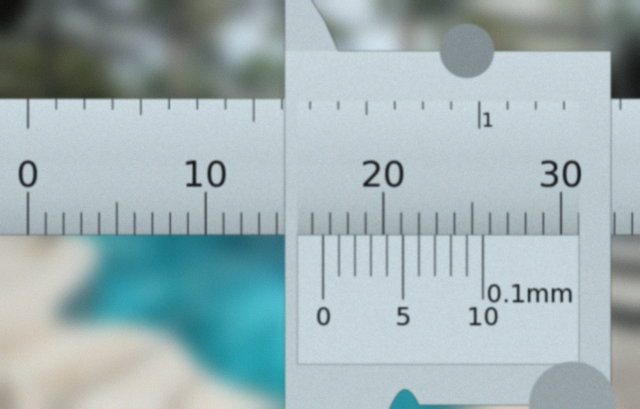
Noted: {"value": 16.6, "unit": "mm"}
